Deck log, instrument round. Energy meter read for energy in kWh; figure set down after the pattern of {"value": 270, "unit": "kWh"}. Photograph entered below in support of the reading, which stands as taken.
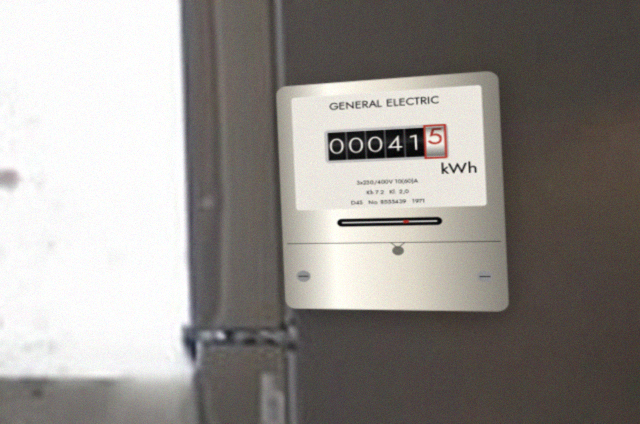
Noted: {"value": 41.5, "unit": "kWh"}
